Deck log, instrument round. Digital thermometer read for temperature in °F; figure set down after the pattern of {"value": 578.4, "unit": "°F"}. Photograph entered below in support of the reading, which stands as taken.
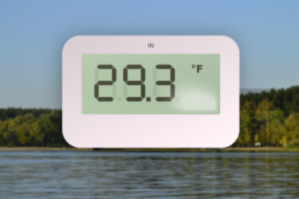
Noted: {"value": 29.3, "unit": "°F"}
